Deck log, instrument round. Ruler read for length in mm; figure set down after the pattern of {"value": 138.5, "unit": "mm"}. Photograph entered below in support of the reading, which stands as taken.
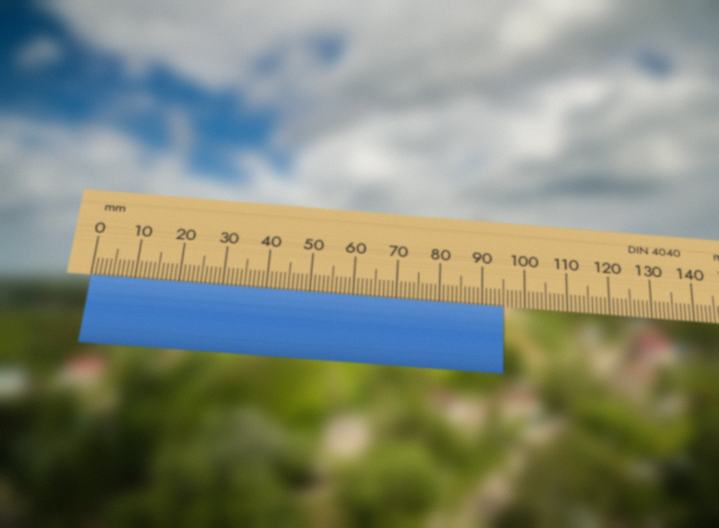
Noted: {"value": 95, "unit": "mm"}
